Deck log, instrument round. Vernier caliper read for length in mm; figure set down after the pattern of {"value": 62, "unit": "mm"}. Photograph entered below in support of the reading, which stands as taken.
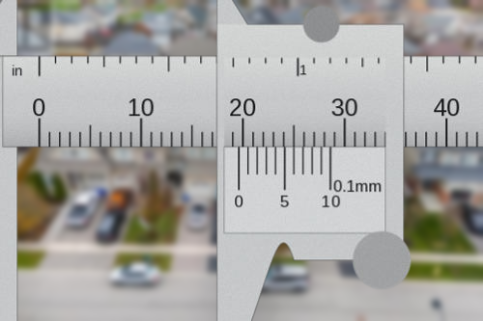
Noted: {"value": 19.6, "unit": "mm"}
